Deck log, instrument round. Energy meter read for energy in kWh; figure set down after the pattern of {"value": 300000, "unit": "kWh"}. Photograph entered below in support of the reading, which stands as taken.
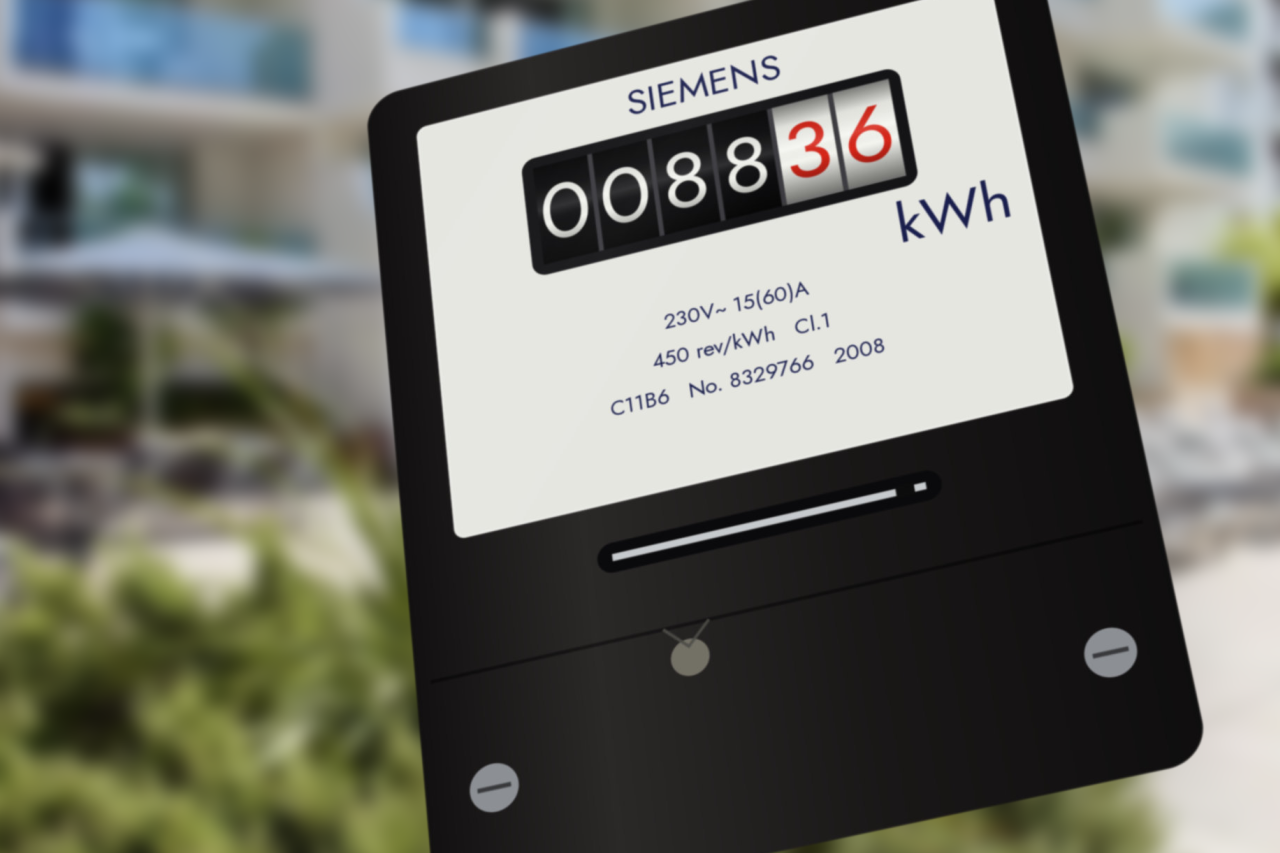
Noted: {"value": 88.36, "unit": "kWh"}
